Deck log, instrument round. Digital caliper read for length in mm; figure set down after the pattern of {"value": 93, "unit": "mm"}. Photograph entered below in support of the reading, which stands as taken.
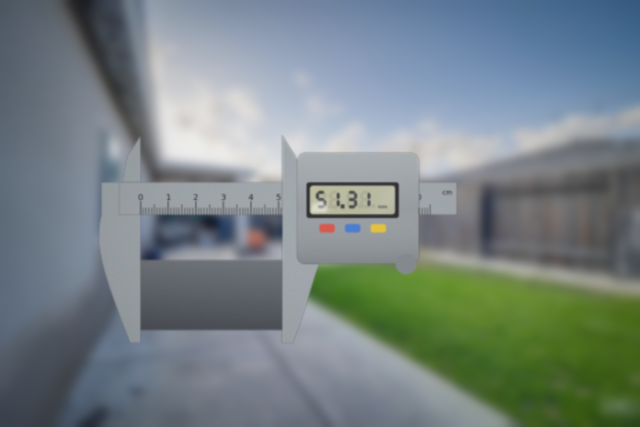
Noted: {"value": 51.31, "unit": "mm"}
